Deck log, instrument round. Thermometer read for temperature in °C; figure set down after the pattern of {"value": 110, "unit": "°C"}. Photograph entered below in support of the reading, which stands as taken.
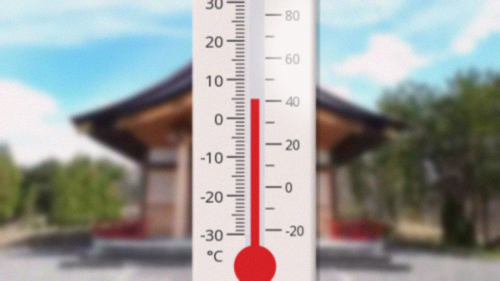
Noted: {"value": 5, "unit": "°C"}
